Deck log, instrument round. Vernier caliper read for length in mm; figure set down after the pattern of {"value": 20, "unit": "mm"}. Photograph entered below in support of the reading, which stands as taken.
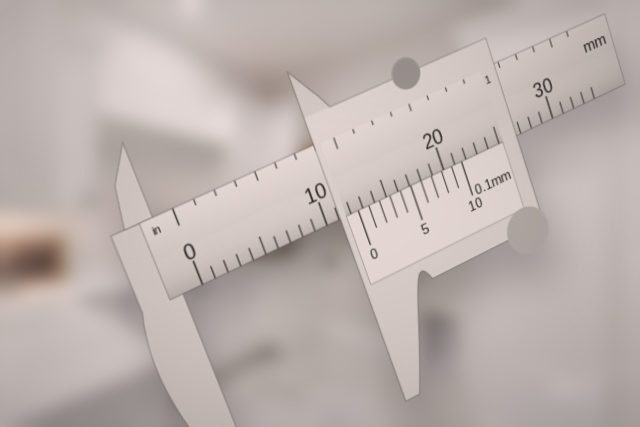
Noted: {"value": 12.6, "unit": "mm"}
